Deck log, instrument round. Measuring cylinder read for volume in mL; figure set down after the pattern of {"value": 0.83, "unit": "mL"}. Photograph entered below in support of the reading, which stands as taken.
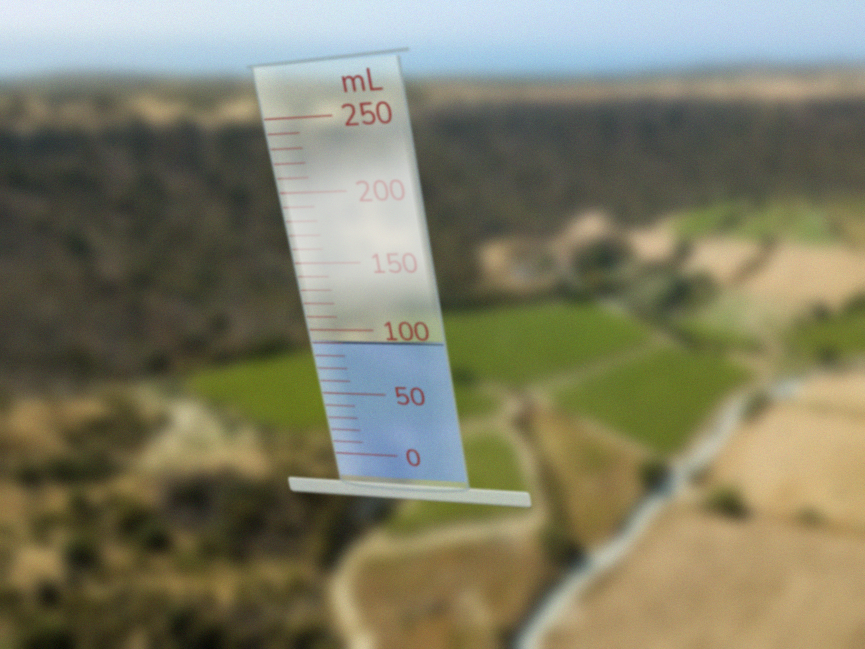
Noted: {"value": 90, "unit": "mL"}
